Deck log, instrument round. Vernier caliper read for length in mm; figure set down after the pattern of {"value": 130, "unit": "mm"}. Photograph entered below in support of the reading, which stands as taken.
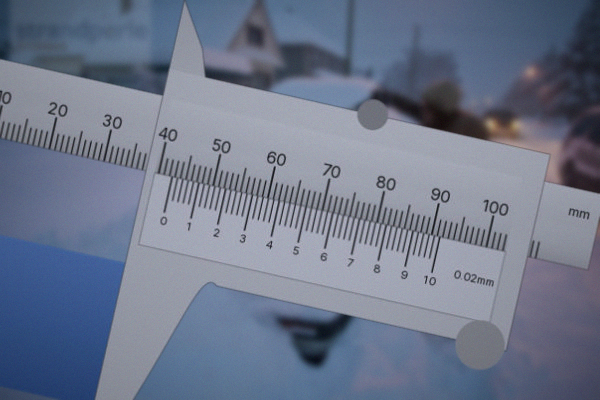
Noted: {"value": 42.5, "unit": "mm"}
